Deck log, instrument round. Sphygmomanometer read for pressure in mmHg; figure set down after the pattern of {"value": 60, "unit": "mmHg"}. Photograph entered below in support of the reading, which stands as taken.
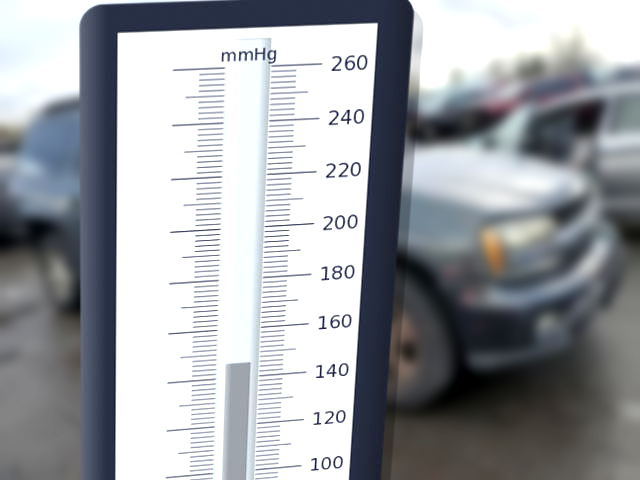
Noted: {"value": 146, "unit": "mmHg"}
